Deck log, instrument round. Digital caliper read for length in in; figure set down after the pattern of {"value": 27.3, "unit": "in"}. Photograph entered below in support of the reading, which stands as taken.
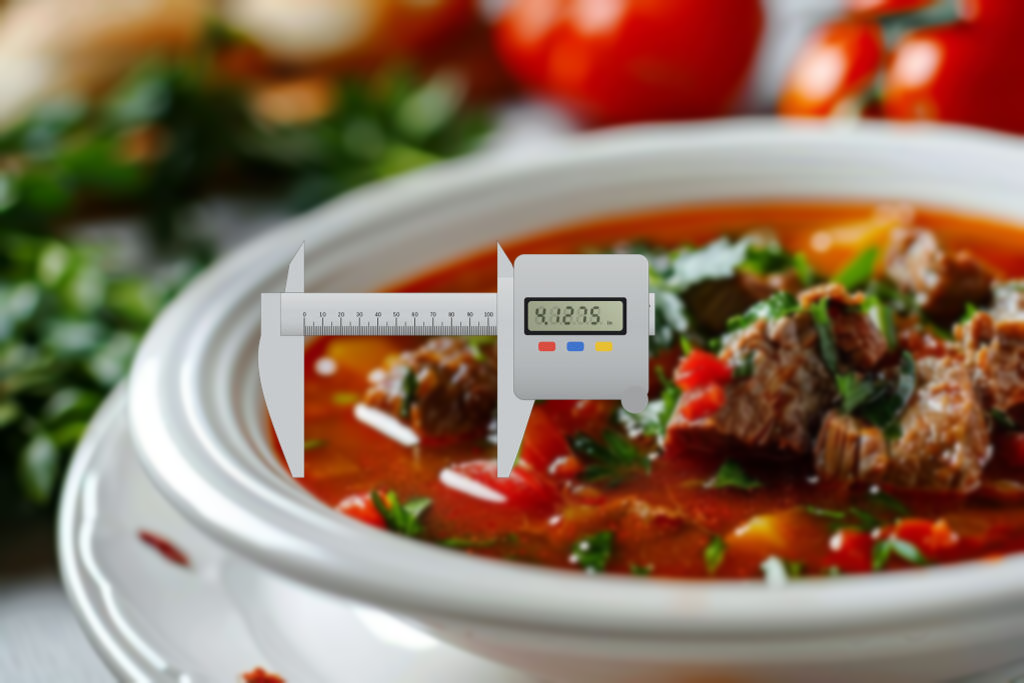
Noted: {"value": 4.1275, "unit": "in"}
